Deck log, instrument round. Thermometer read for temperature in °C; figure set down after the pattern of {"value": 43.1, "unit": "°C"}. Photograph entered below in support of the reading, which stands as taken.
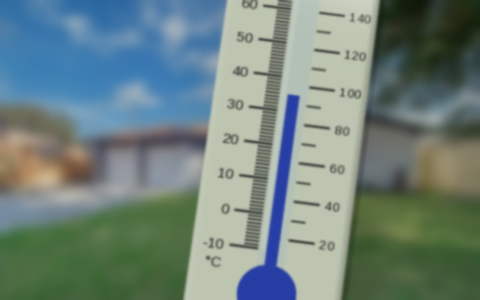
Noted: {"value": 35, "unit": "°C"}
